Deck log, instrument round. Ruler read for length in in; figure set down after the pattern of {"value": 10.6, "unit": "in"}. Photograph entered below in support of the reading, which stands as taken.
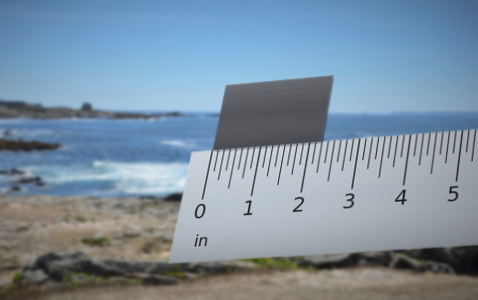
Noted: {"value": 2.25, "unit": "in"}
